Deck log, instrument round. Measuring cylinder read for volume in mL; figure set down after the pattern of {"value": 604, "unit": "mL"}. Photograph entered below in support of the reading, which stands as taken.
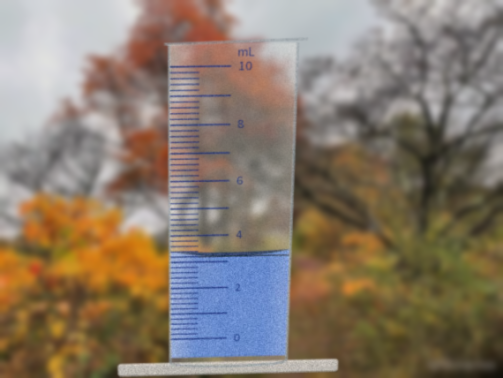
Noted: {"value": 3.2, "unit": "mL"}
